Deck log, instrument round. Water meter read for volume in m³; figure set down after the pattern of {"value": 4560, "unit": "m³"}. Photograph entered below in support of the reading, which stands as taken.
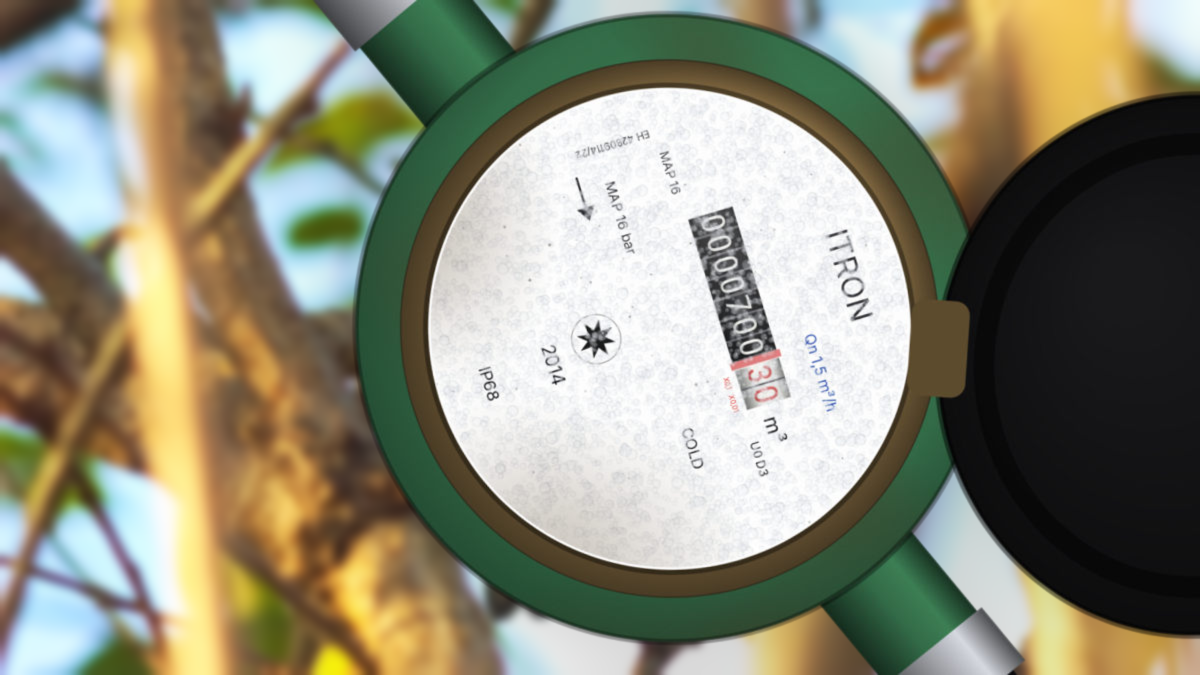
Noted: {"value": 700.30, "unit": "m³"}
